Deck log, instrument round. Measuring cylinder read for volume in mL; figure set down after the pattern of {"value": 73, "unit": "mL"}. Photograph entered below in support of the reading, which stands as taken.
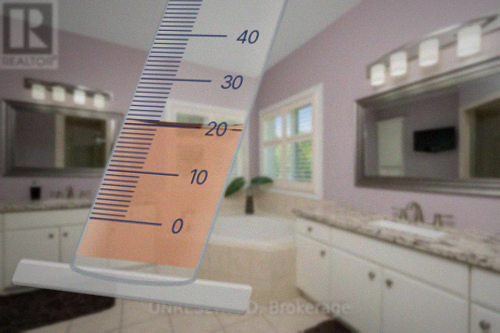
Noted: {"value": 20, "unit": "mL"}
